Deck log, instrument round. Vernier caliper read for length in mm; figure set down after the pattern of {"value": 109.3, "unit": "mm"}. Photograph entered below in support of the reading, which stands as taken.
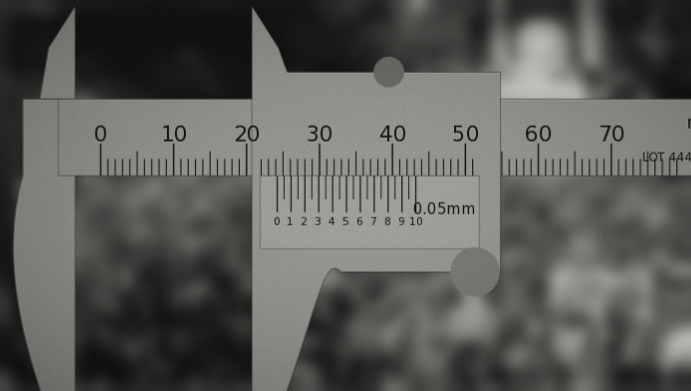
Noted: {"value": 24.2, "unit": "mm"}
